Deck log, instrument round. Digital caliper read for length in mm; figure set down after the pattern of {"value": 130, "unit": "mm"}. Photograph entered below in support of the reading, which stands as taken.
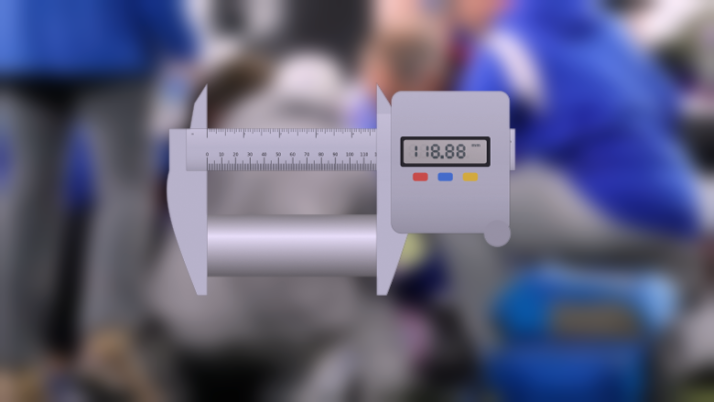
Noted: {"value": 118.88, "unit": "mm"}
